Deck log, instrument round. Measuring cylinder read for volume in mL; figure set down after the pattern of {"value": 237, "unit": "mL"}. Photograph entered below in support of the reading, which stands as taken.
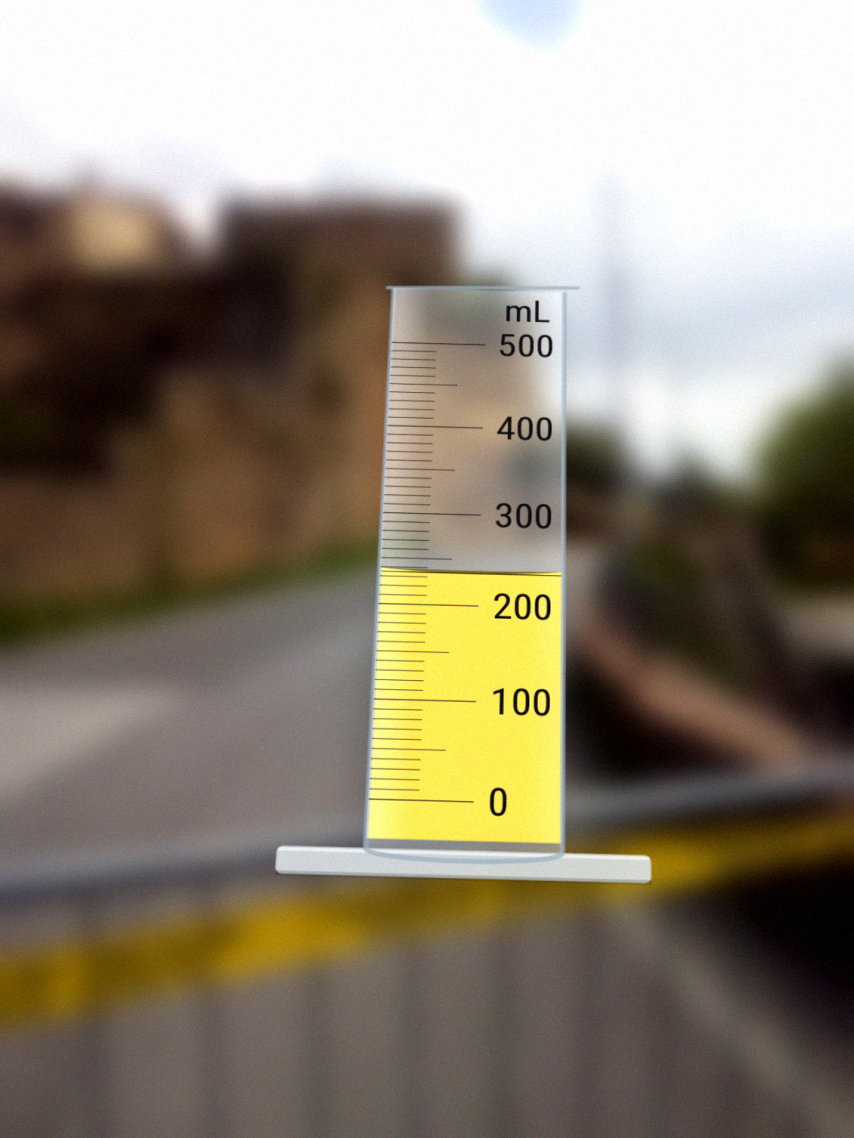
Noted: {"value": 235, "unit": "mL"}
